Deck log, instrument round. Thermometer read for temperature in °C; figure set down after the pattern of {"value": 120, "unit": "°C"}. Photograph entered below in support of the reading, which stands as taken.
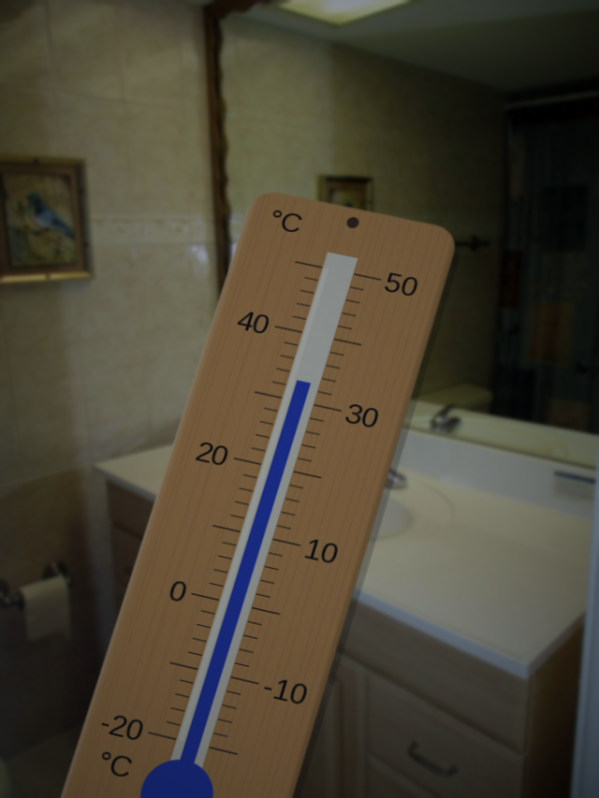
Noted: {"value": 33, "unit": "°C"}
